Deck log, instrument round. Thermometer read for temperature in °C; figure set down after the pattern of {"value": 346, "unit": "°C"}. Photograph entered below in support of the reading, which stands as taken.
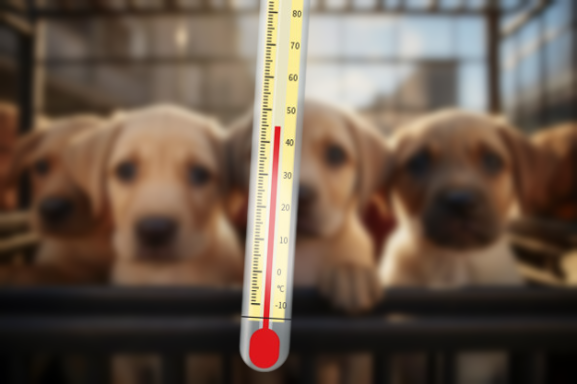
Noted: {"value": 45, "unit": "°C"}
